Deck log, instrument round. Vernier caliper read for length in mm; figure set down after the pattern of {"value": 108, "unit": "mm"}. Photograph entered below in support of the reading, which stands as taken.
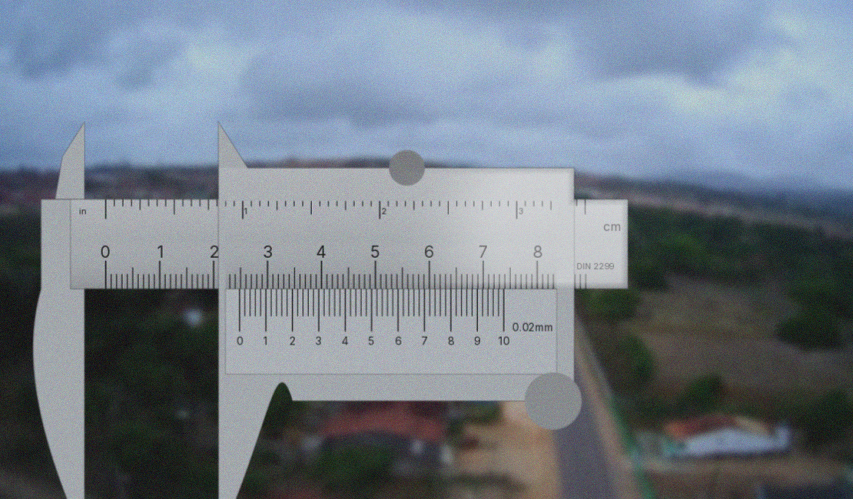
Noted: {"value": 24.8, "unit": "mm"}
